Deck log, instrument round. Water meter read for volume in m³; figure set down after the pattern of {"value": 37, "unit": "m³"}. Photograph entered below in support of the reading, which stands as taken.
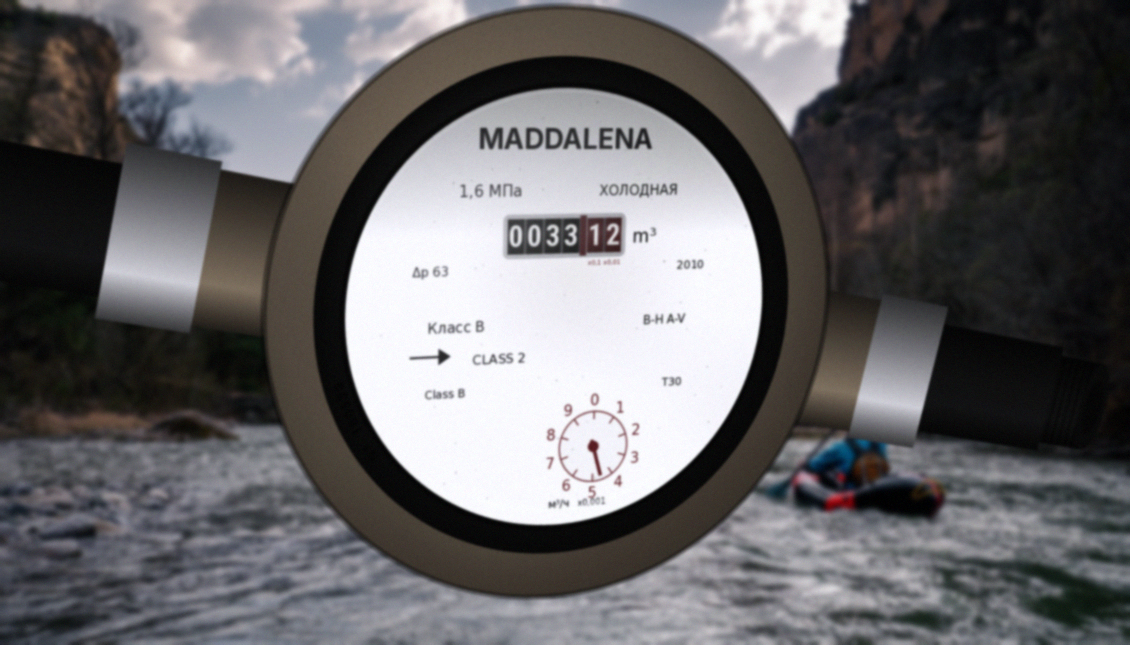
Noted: {"value": 33.124, "unit": "m³"}
